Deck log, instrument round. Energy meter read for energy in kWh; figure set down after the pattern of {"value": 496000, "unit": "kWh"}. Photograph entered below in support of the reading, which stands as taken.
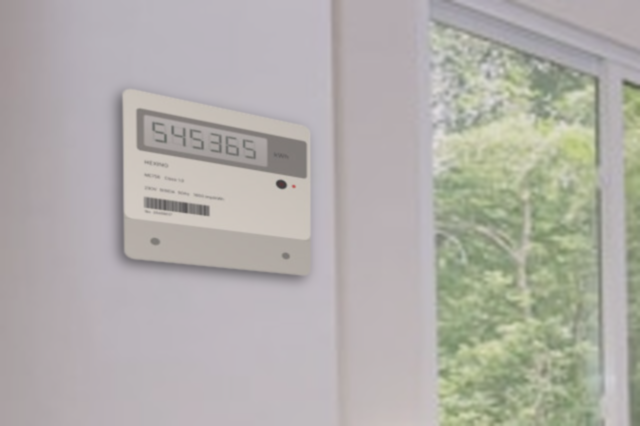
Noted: {"value": 545365, "unit": "kWh"}
